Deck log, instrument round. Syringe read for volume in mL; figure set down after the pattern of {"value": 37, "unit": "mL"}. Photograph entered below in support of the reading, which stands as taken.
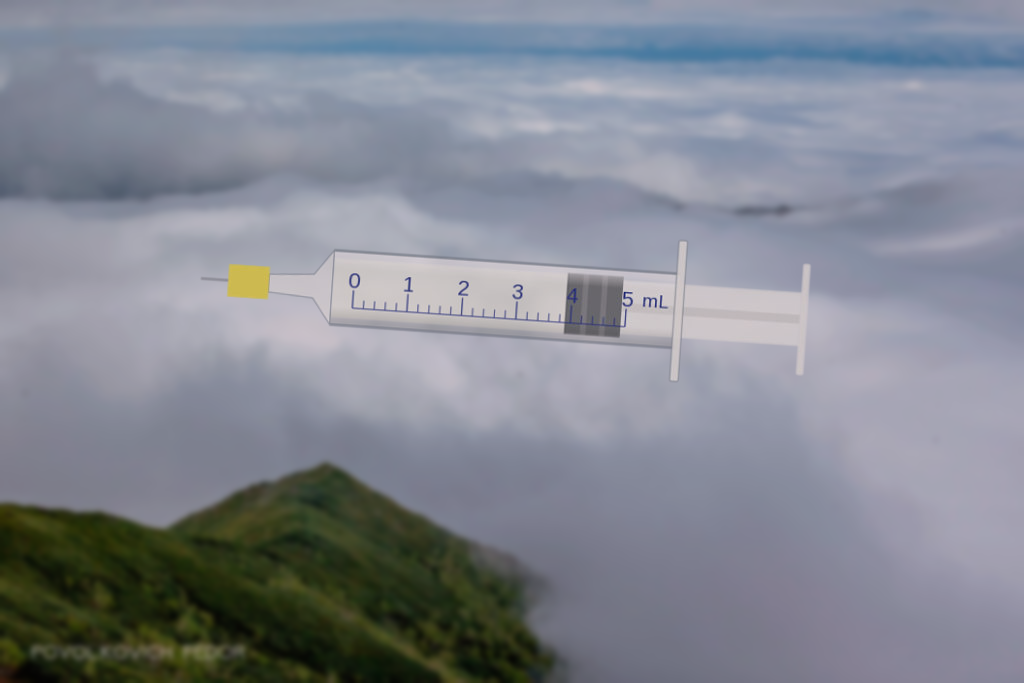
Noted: {"value": 3.9, "unit": "mL"}
